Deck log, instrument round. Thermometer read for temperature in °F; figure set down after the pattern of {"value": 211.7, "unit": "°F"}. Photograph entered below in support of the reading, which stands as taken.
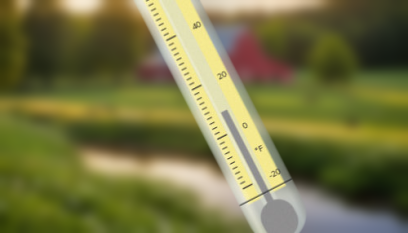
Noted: {"value": 8, "unit": "°F"}
